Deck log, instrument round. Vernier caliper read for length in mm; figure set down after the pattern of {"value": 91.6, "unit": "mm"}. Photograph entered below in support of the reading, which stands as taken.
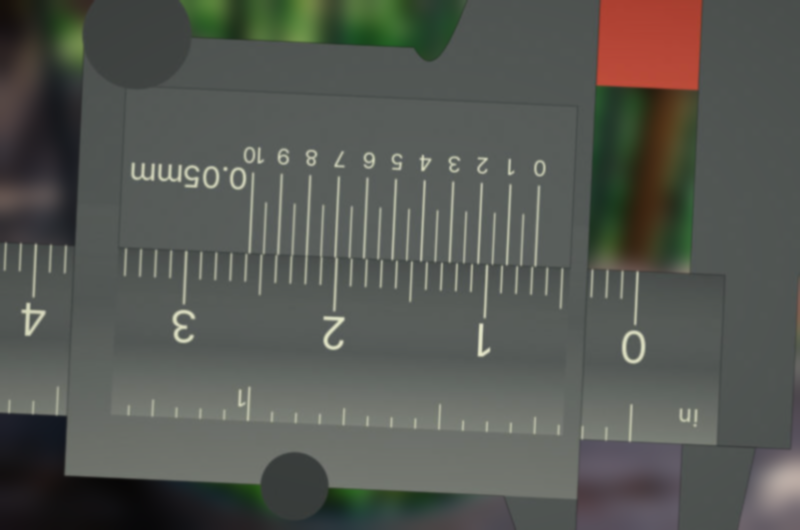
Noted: {"value": 6.8, "unit": "mm"}
